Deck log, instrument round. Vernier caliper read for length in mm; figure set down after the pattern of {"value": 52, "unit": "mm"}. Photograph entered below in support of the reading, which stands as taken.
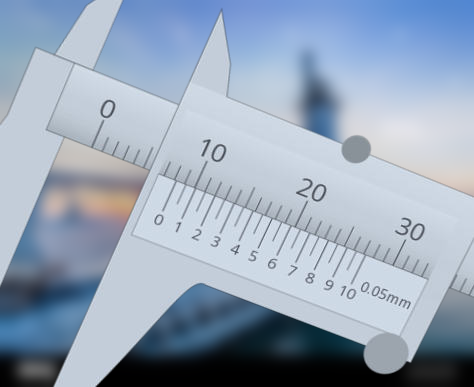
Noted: {"value": 8.2, "unit": "mm"}
